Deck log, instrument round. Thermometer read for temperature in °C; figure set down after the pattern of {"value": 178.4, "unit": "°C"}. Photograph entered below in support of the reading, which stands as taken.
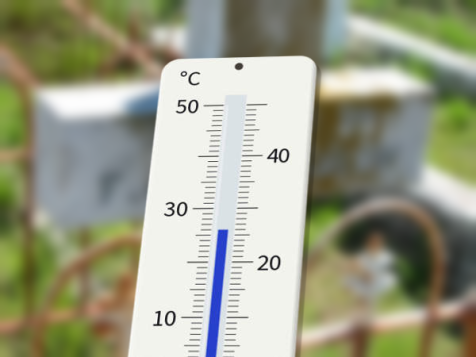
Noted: {"value": 26, "unit": "°C"}
